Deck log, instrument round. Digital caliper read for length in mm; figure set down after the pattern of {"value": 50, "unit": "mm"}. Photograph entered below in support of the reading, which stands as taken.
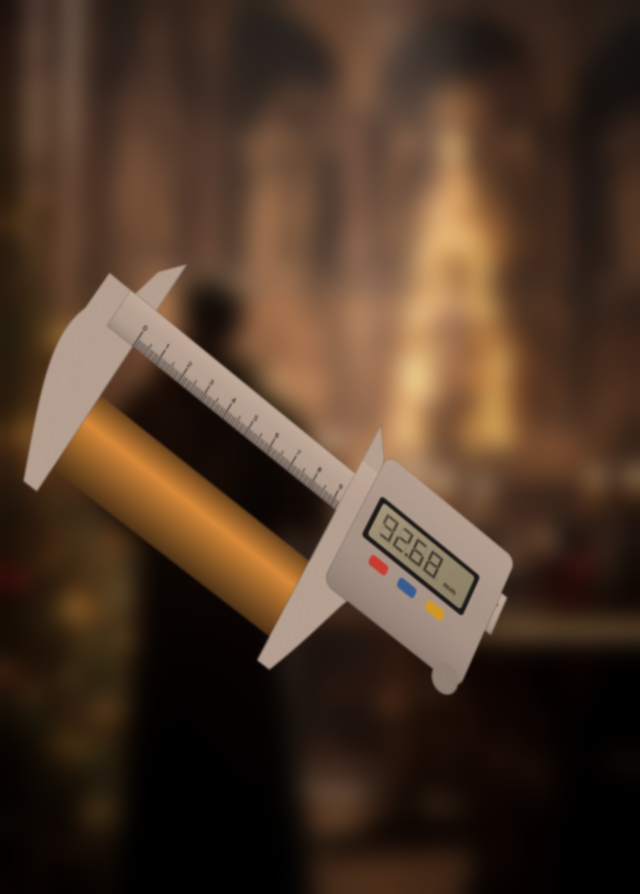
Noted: {"value": 92.68, "unit": "mm"}
